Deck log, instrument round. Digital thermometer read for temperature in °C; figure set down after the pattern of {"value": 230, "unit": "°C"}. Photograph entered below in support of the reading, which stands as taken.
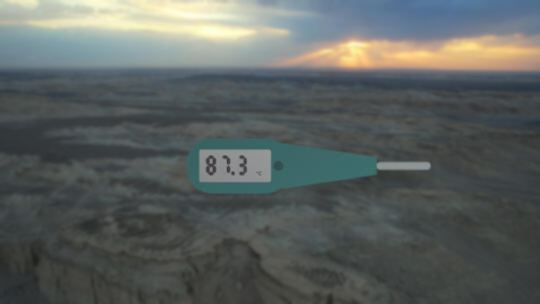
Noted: {"value": 87.3, "unit": "°C"}
